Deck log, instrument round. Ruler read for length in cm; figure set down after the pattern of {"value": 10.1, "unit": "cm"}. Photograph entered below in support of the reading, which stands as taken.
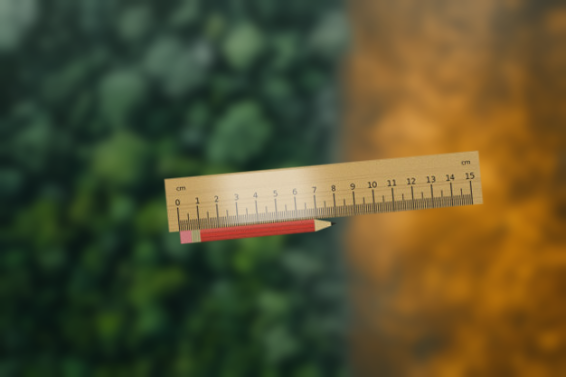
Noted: {"value": 8, "unit": "cm"}
